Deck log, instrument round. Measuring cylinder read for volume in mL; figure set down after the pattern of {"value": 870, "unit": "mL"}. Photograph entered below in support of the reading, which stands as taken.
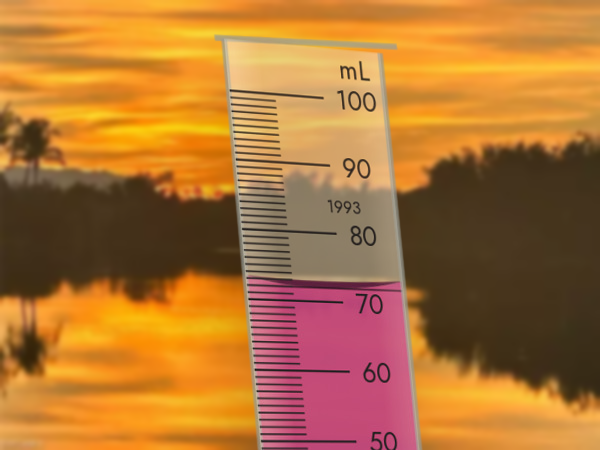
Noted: {"value": 72, "unit": "mL"}
